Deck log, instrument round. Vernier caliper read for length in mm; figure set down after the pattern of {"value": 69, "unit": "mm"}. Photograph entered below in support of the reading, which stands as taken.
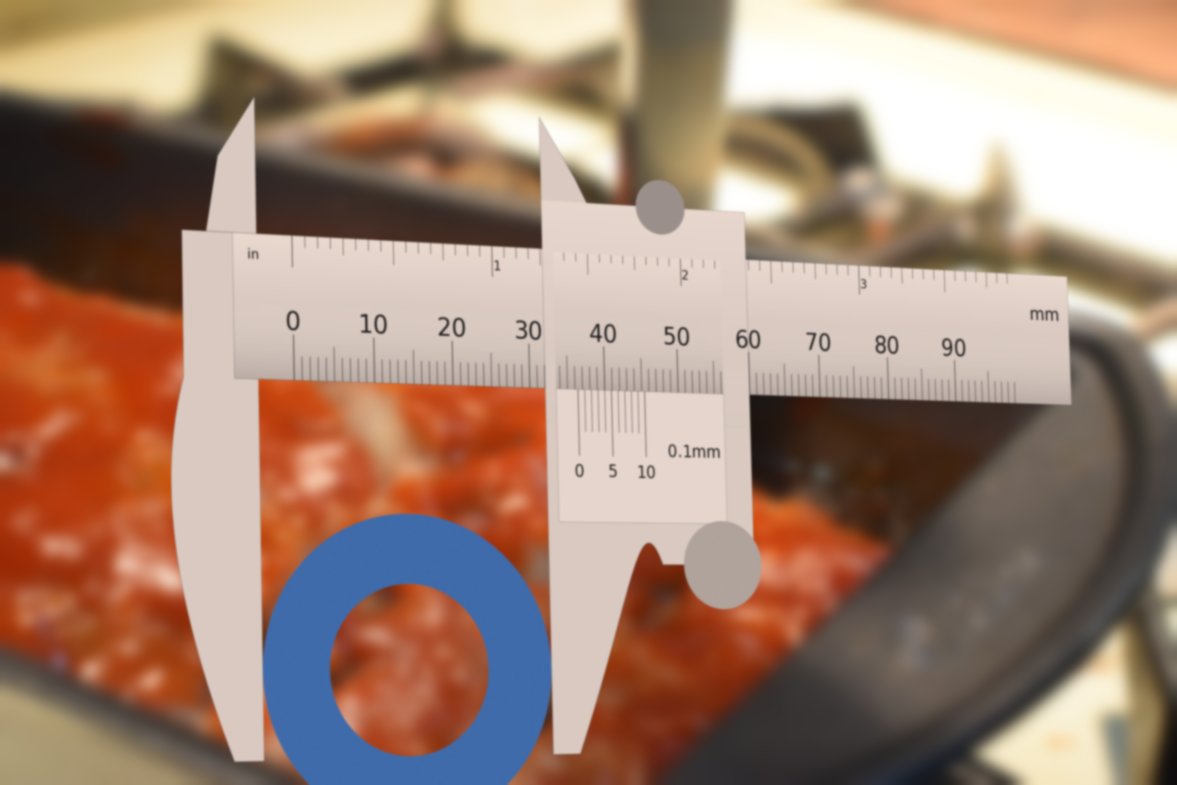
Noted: {"value": 36.4, "unit": "mm"}
